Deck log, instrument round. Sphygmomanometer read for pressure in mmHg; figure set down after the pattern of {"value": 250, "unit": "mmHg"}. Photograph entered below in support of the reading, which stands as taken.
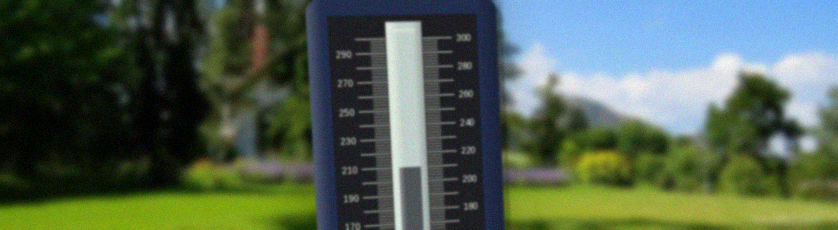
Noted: {"value": 210, "unit": "mmHg"}
